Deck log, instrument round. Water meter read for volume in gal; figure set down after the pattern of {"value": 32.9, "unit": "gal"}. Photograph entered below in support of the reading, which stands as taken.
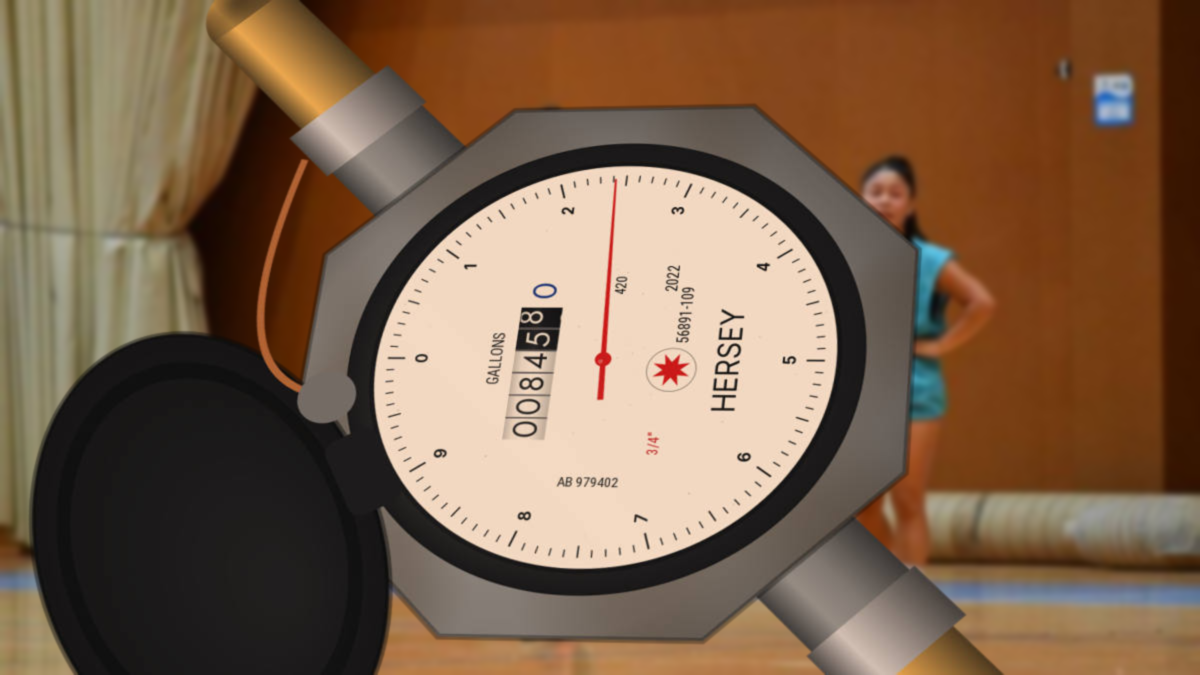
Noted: {"value": 84582.4, "unit": "gal"}
